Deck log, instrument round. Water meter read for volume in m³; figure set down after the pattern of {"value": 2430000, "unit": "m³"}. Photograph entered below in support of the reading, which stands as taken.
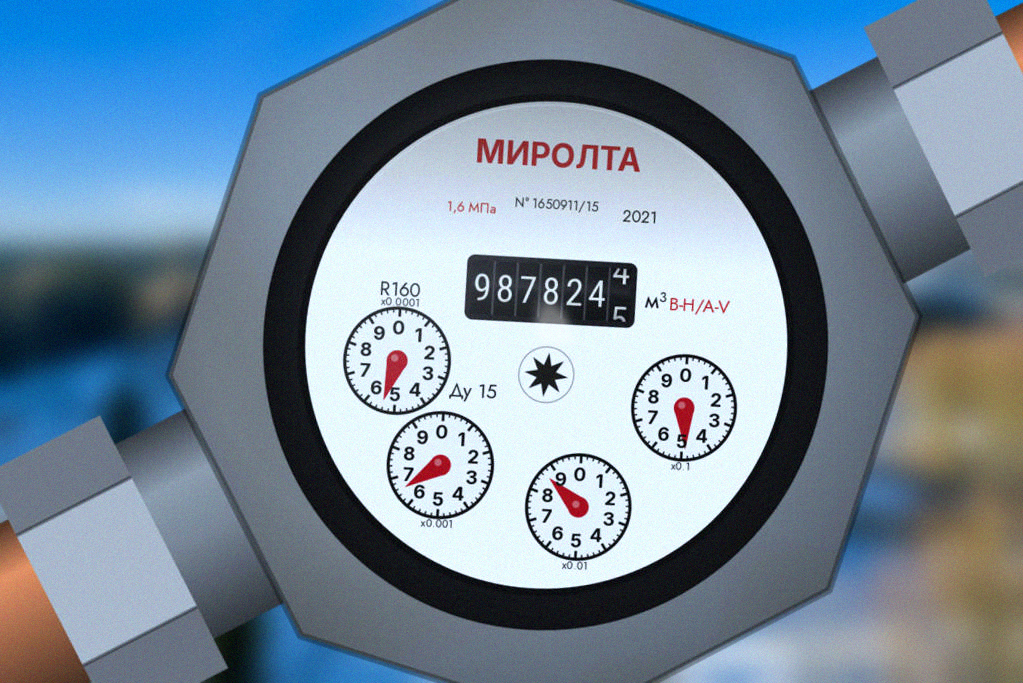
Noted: {"value": 9878244.4865, "unit": "m³"}
